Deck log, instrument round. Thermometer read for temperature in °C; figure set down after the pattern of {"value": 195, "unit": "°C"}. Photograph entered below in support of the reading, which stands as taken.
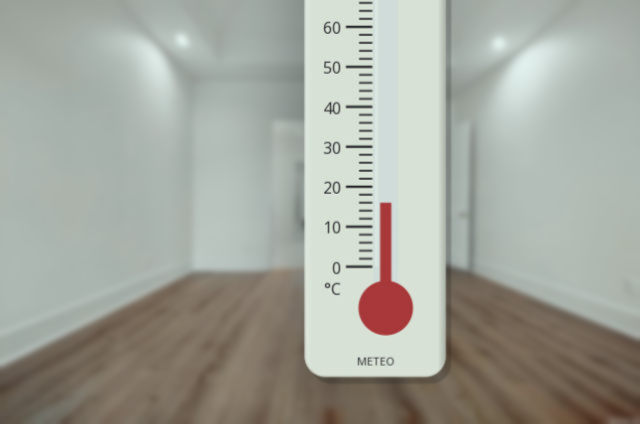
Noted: {"value": 16, "unit": "°C"}
